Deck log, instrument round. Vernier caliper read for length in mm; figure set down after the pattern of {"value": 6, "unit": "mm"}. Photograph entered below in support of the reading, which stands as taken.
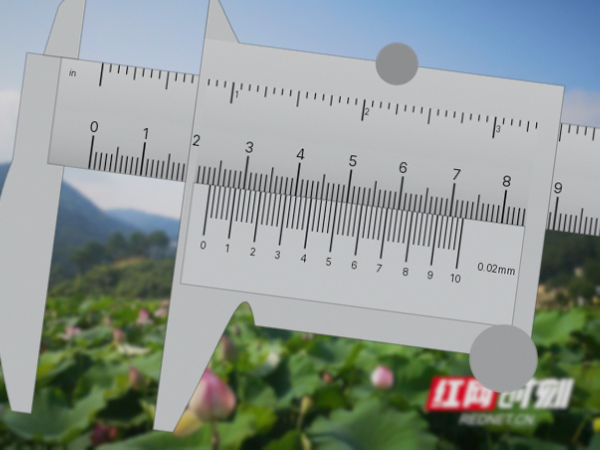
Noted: {"value": 23.5, "unit": "mm"}
